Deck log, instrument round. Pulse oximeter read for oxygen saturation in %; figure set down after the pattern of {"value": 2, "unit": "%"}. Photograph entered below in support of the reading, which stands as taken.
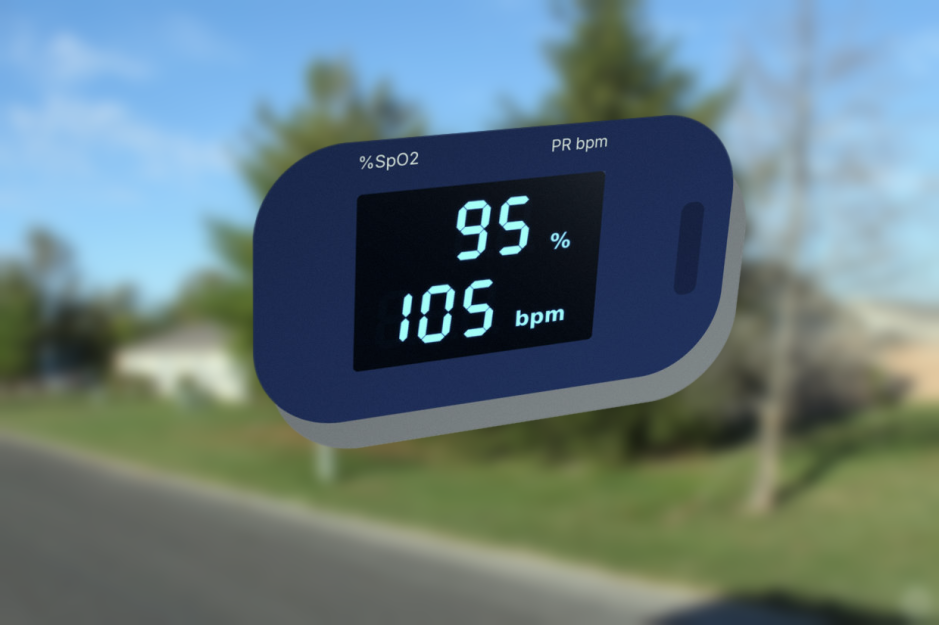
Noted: {"value": 95, "unit": "%"}
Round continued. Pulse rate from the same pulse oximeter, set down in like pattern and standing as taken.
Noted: {"value": 105, "unit": "bpm"}
